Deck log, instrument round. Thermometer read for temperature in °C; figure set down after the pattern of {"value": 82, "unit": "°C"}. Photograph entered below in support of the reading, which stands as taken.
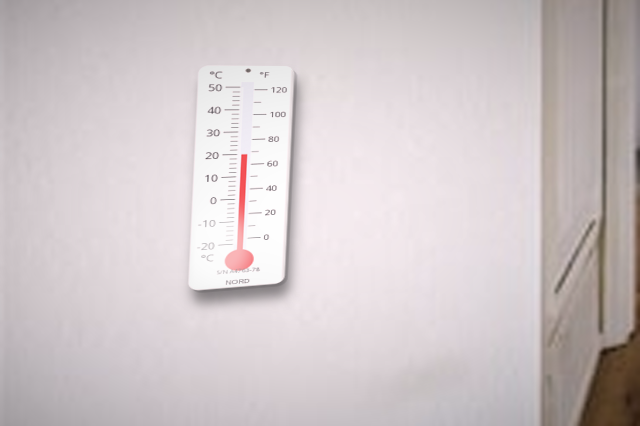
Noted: {"value": 20, "unit": "°C"}
